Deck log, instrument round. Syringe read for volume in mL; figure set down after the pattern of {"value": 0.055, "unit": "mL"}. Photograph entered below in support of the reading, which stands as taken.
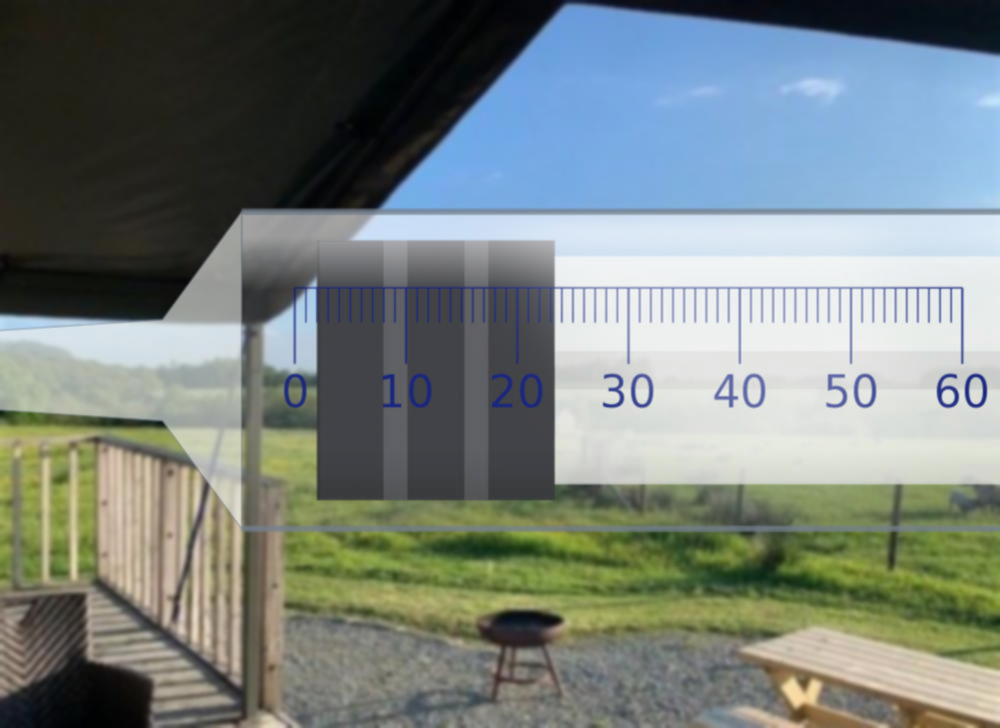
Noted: {"value": 2, "unit": "mL"}
